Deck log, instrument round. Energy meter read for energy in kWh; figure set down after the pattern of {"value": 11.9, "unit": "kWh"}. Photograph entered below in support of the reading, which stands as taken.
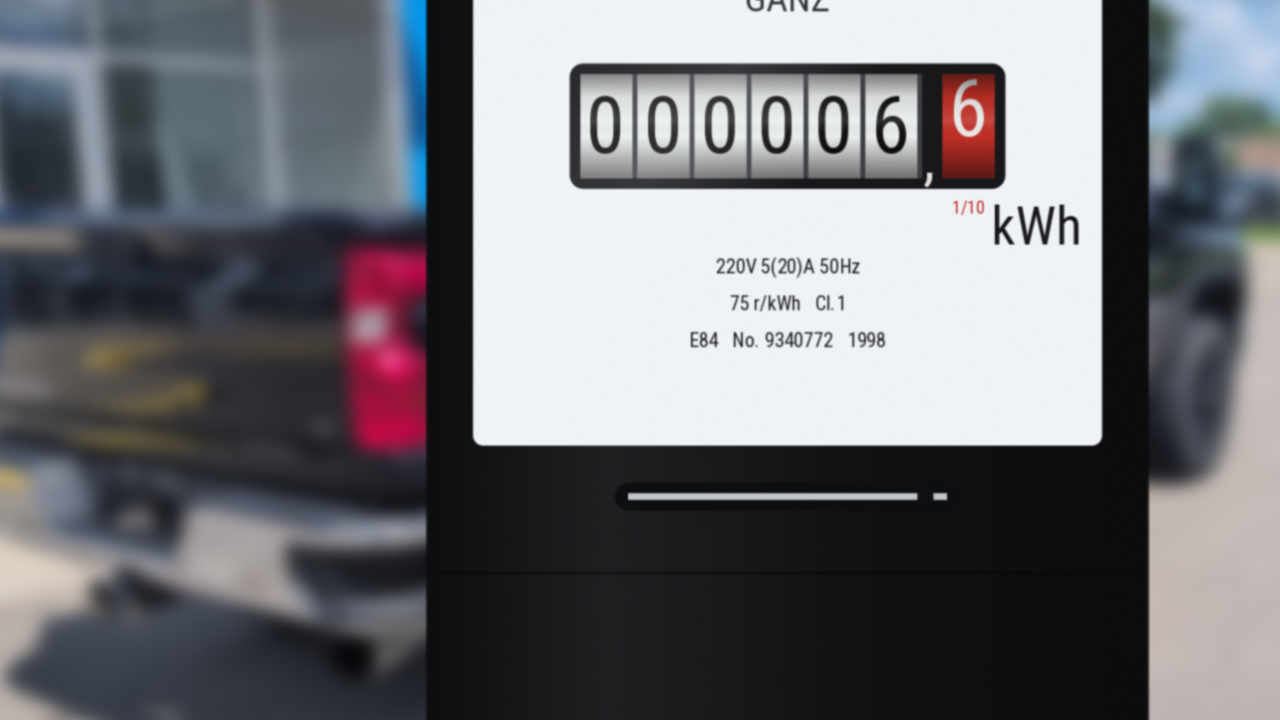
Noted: {"value": 6.6, "unit": "kWh"}
